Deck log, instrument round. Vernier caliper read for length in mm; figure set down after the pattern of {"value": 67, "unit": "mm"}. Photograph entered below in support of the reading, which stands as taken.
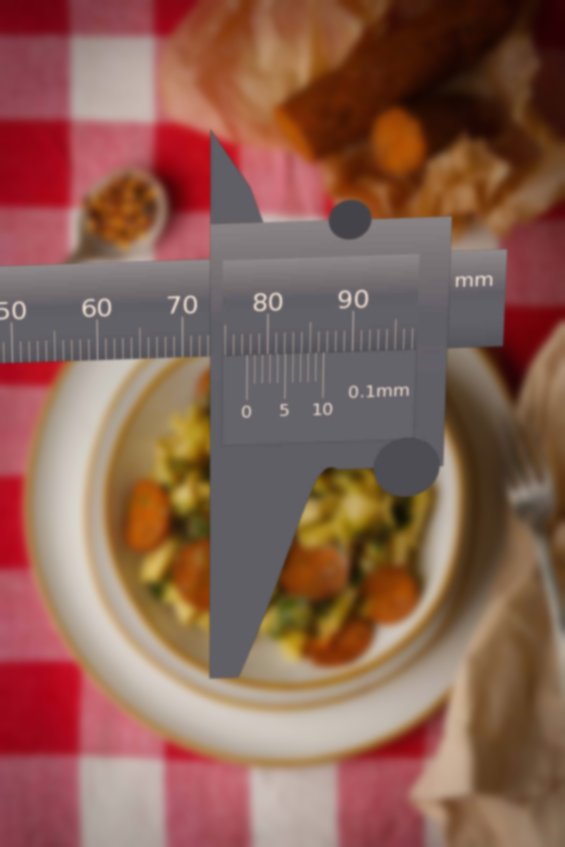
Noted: {"value": 77.6, "unit": "mm"}
